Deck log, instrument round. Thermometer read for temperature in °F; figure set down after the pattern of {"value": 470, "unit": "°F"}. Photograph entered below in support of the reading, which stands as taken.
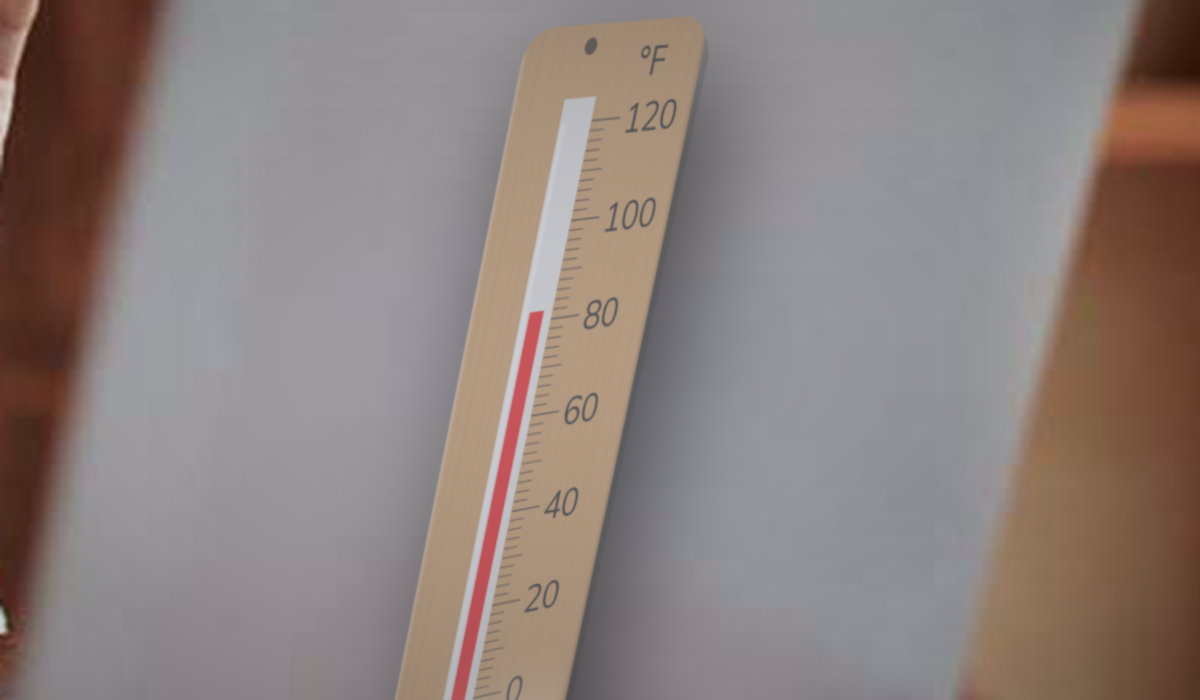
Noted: {"value": 82, "unit": "°F"}
